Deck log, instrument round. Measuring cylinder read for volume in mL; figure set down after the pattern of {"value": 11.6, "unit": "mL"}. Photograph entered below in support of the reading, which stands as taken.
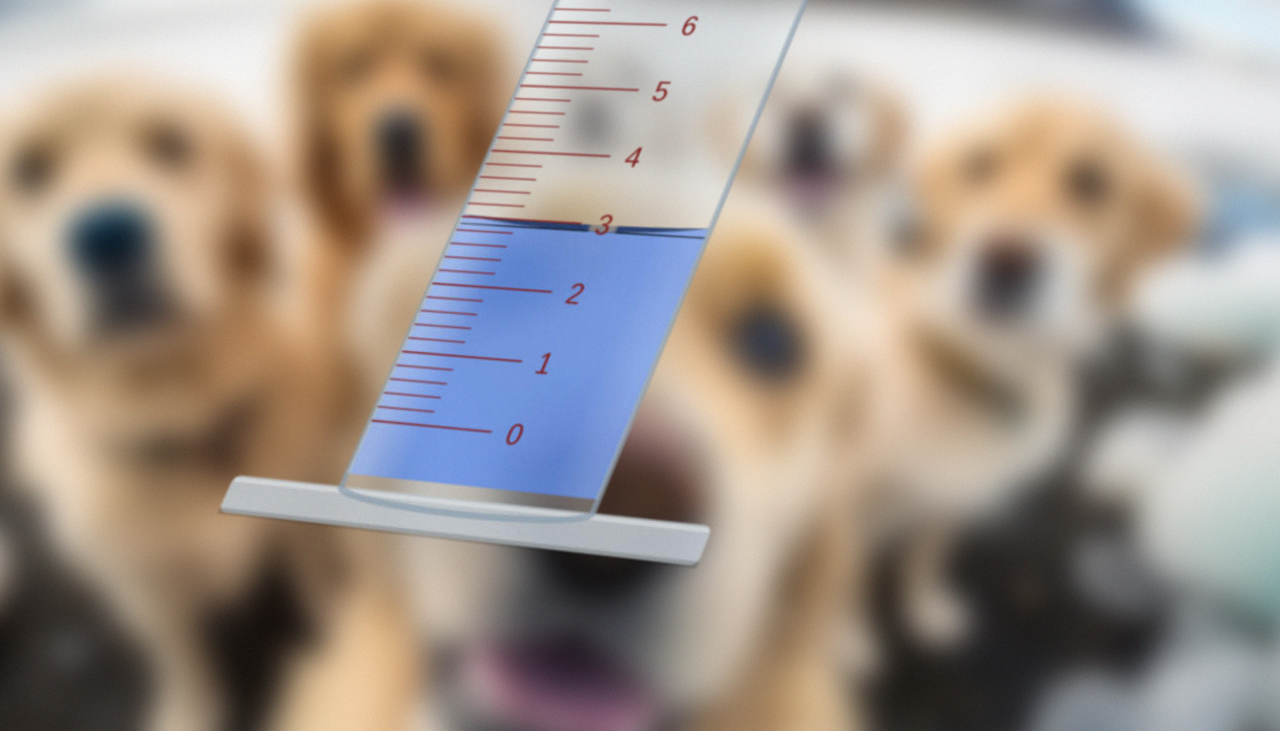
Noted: {"value": 2.9, "unit": "mL"}
